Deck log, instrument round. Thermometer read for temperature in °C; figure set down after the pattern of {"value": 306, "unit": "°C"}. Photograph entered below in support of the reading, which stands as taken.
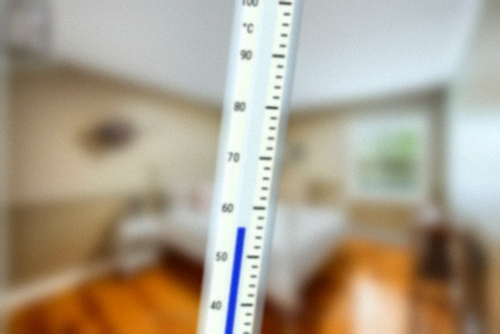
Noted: {"value": 56, "unit": "°C"}
